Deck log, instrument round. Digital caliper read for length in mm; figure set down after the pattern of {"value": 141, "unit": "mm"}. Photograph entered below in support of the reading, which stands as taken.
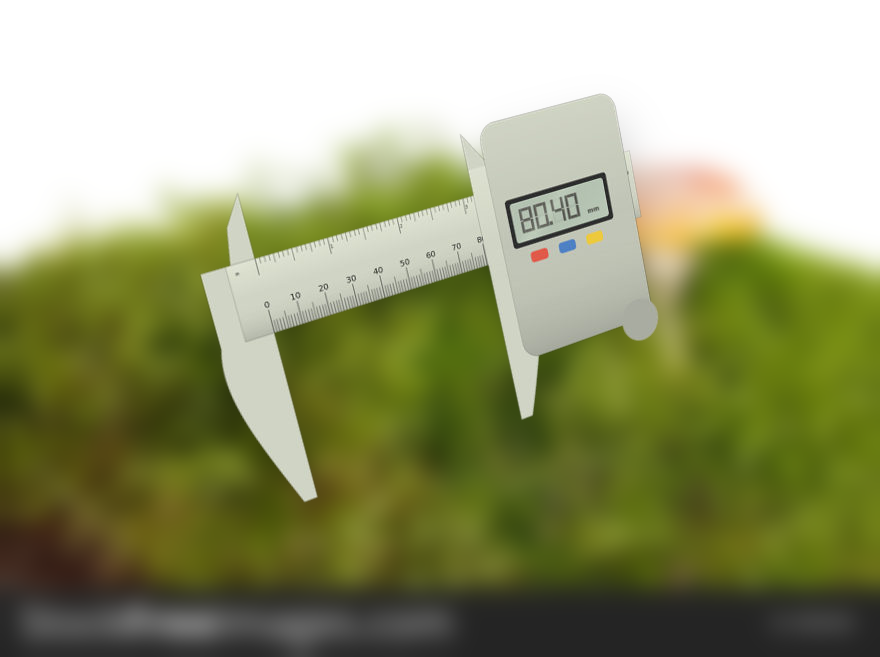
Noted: {"value": 80.40, "unit": "mm"}
